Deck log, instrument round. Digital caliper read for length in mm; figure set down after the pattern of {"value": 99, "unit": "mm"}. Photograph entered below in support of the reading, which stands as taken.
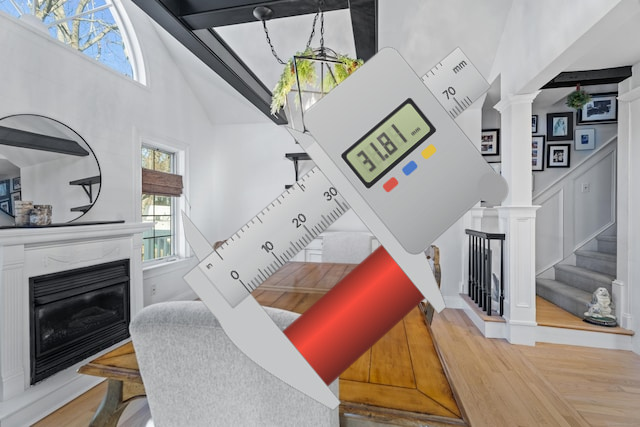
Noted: {"value": 31.81, "unit": "mm"}
